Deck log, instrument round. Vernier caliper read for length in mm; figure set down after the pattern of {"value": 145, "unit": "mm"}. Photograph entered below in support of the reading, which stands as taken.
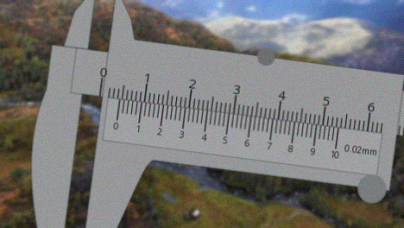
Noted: {"value": 4.5, "unit": "mm"}
